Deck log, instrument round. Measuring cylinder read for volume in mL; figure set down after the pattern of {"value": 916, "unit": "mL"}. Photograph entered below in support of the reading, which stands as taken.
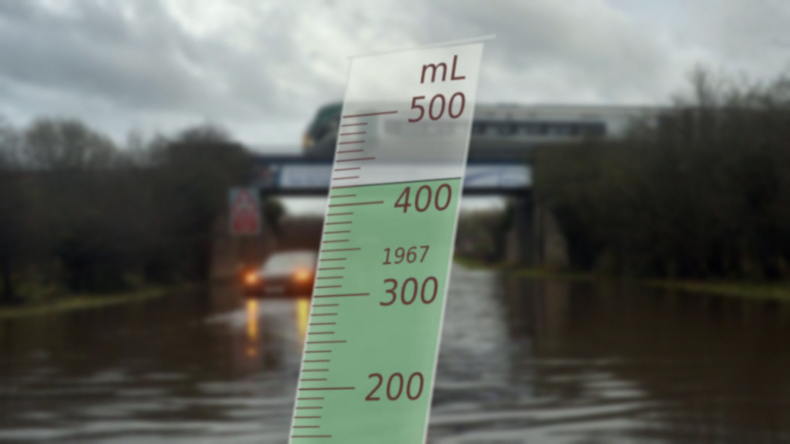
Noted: {"value": 420, "unit": "mL"}
